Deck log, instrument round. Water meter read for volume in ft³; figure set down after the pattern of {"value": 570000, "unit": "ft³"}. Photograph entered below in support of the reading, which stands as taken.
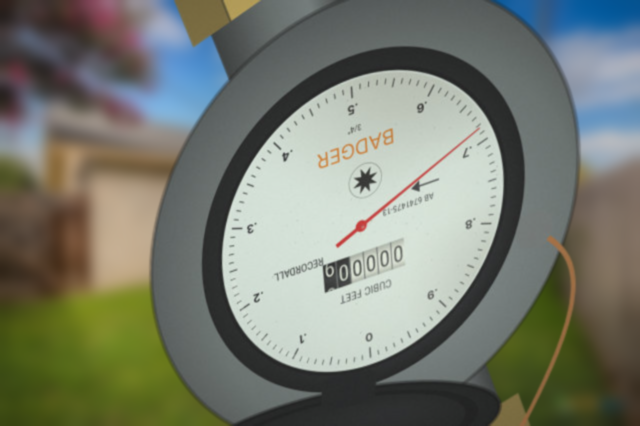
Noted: {"value": 8.68, "unit": "ft³"}
